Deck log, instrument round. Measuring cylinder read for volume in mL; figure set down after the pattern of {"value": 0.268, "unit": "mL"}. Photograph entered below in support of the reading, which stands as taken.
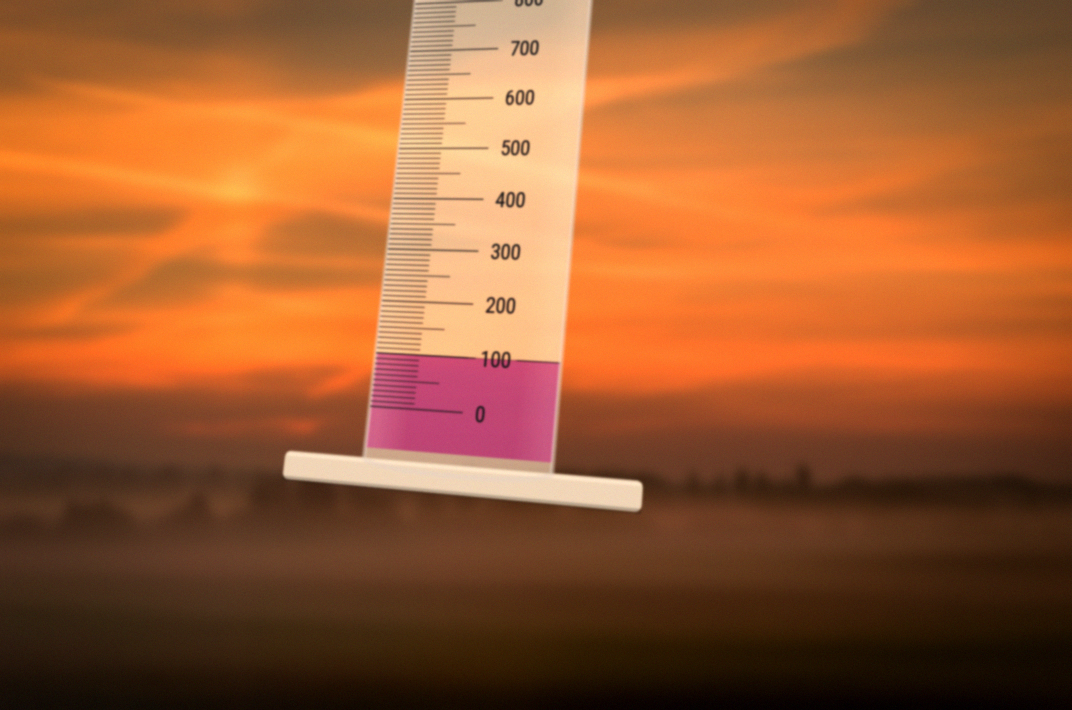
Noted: {"value": 100, "unit": "mL"}
